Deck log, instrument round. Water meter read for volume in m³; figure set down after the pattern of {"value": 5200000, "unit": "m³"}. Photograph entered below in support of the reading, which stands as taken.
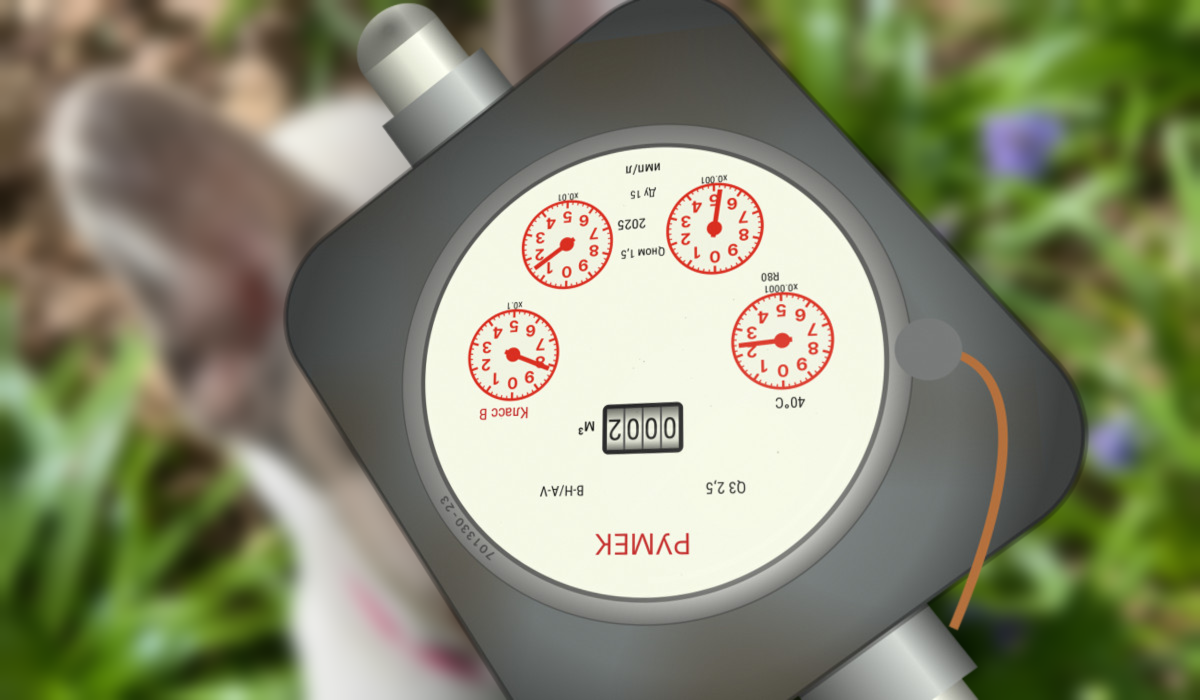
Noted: {"value": 2.8152, "unit": "m³"}
